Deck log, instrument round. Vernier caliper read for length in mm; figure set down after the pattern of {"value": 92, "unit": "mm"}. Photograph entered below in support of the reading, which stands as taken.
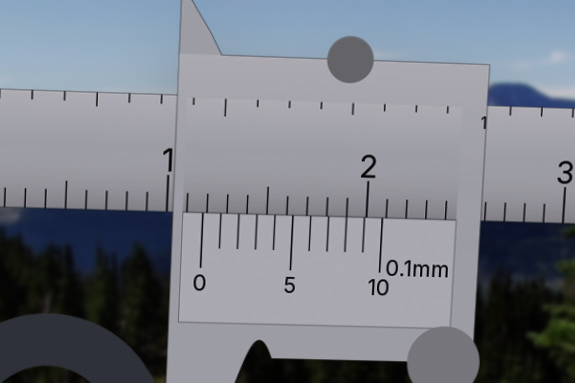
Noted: {"value": 11.8, "unit": "mm"}
